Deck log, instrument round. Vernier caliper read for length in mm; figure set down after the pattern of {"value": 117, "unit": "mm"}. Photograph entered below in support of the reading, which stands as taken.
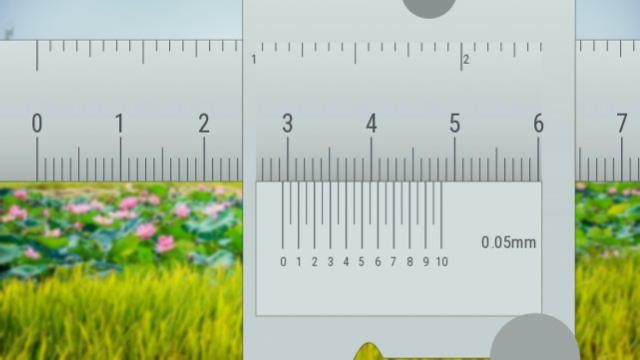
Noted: {"value": 29.4, "unit": "mm"}
